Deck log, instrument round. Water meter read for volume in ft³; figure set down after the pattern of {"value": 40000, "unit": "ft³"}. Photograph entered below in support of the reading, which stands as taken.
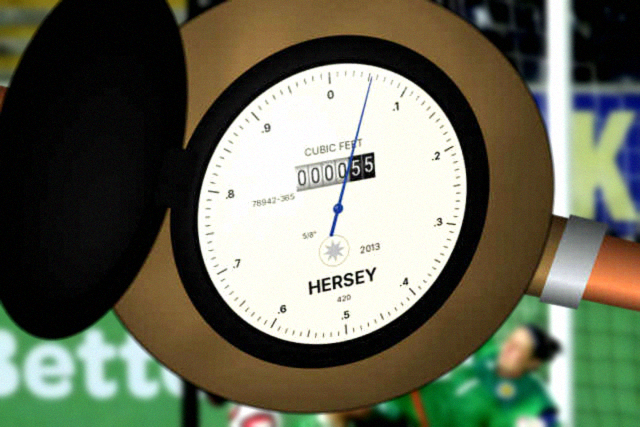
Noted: {"value": 55.05, "unit": "ft³"}
